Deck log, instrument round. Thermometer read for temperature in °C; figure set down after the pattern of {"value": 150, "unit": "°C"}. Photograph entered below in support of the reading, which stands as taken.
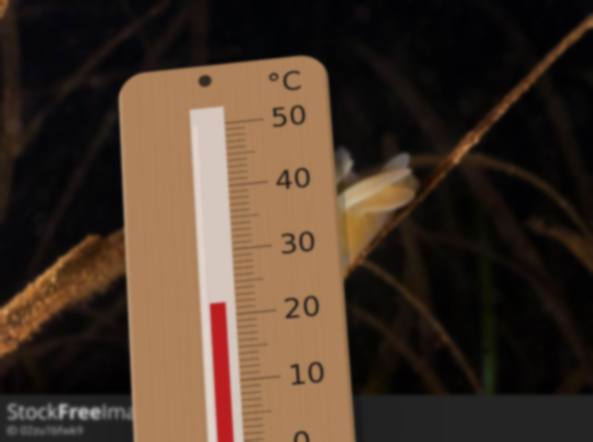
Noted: {"value": 22, "unit": "°C"}
